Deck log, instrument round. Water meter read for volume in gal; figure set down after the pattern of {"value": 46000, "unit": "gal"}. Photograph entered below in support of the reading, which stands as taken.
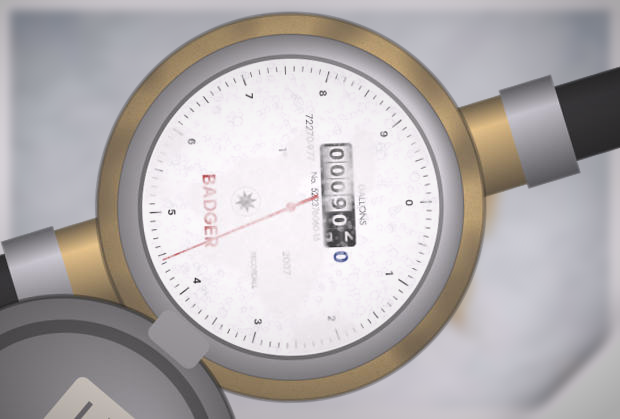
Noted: {"value": 9024.4, "unit": "gal"}
